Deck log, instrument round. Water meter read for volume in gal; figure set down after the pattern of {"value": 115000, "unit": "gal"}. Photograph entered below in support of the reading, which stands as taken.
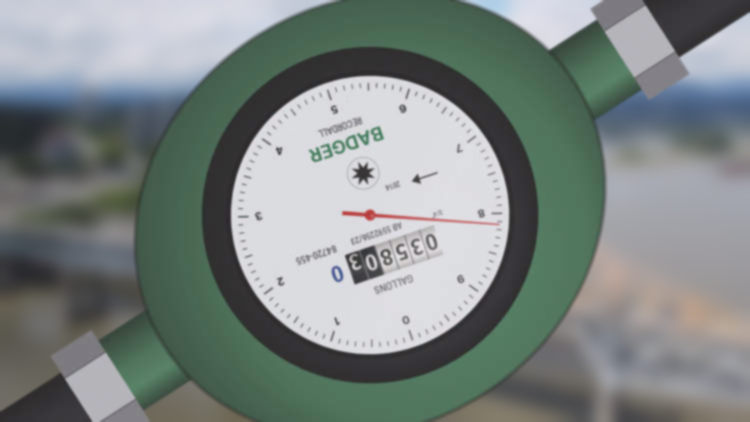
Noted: {"value": 358028.1, "unit": "gal"}
